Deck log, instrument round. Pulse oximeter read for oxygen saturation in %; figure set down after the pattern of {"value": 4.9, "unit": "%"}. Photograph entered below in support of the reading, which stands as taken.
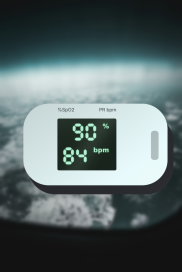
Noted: {"value": 90, "unit": "%"}
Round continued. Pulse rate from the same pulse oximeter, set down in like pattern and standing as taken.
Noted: {"value": 84, "unit": "bpm"}
